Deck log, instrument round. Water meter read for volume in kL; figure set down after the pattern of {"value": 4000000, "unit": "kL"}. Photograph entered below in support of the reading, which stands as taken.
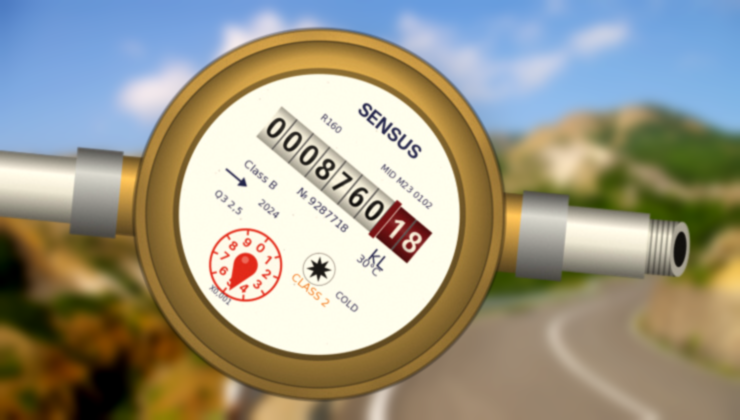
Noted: {"value": 8760.184, "unit": "kL"}
